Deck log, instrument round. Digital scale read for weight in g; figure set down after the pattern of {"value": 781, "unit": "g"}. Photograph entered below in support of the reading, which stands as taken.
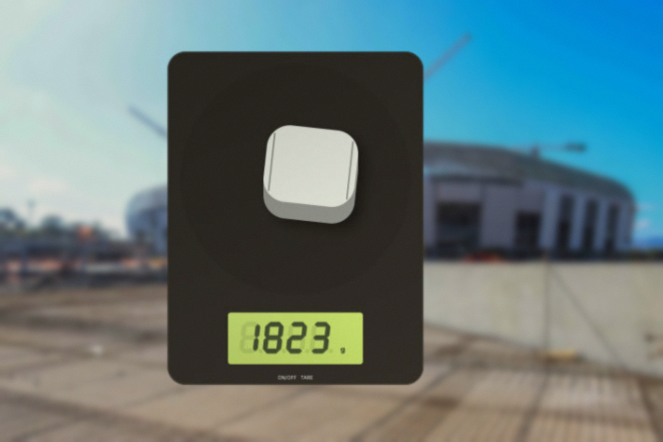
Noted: {"value": 1823, "unit": "g"}
